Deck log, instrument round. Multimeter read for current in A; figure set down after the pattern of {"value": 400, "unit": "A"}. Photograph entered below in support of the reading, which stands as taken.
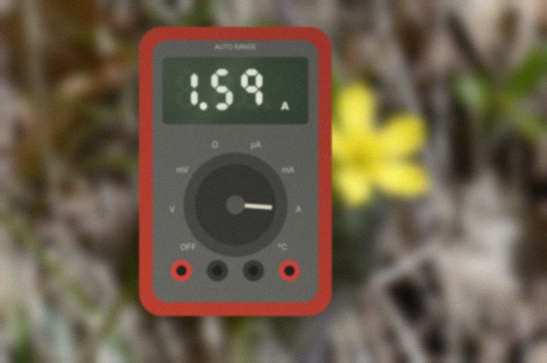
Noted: {"value": 1.59, "unit": "A"}
